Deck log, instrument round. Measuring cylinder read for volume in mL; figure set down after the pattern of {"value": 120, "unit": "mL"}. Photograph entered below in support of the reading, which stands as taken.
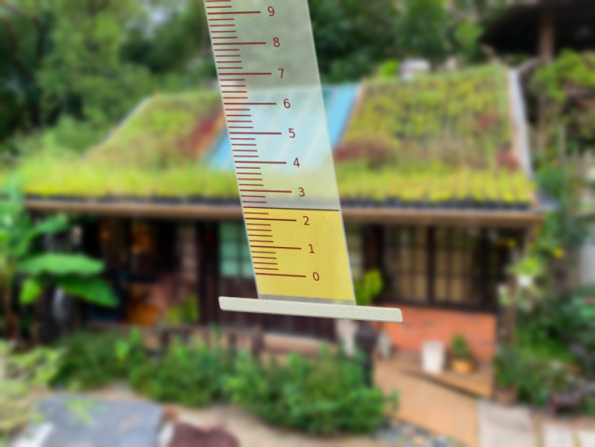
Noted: {"value": 2.4, "unit": "mL"}
